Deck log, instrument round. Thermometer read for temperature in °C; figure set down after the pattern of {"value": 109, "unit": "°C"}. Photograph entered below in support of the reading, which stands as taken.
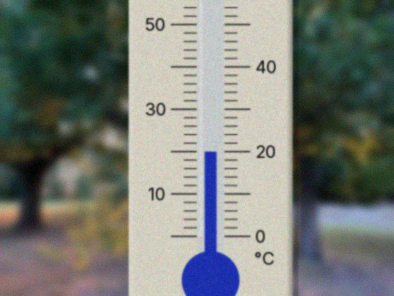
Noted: {"value": 20, "unit": "°C"}
